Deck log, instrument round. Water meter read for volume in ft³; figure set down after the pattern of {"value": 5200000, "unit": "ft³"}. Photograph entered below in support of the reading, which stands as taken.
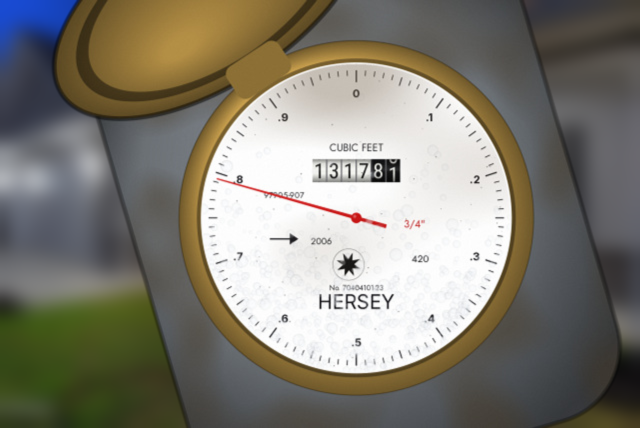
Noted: {"value": 131780.79, "unit": "ft³"}
